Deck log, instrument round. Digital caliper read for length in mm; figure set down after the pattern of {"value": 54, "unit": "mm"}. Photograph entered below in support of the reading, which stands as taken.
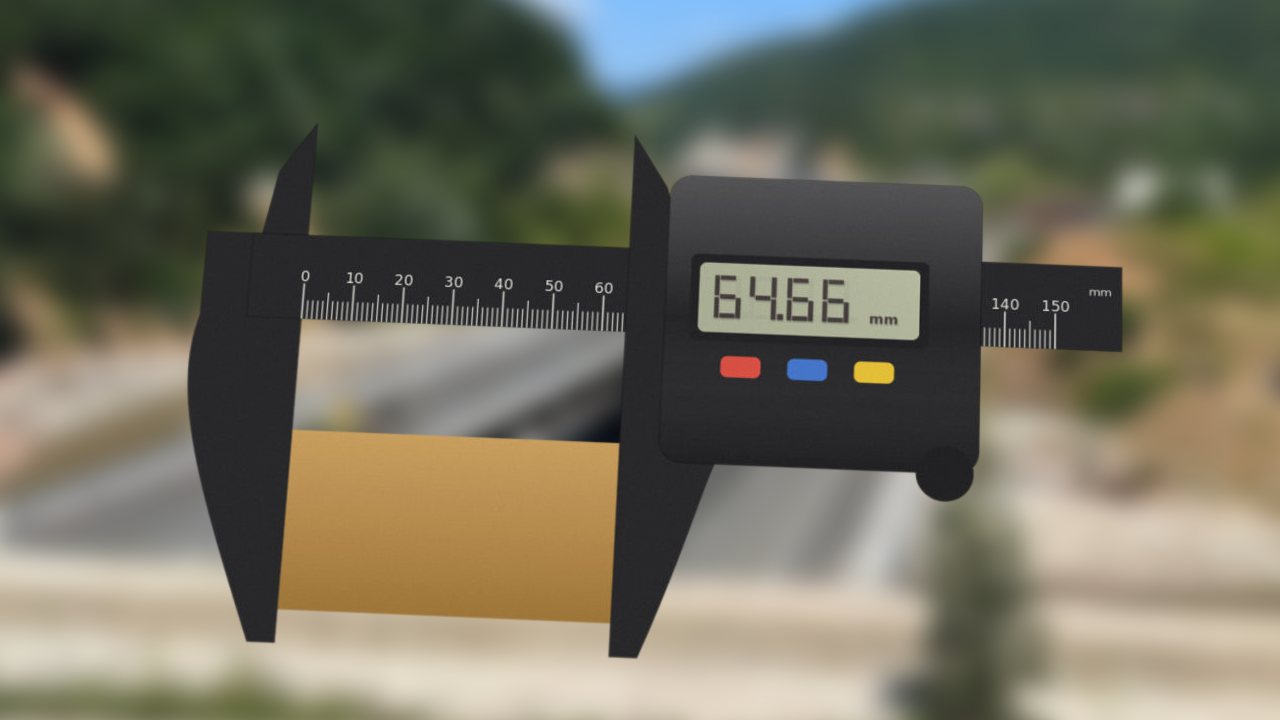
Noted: {"value": 64.66, "unit": "mm"}
